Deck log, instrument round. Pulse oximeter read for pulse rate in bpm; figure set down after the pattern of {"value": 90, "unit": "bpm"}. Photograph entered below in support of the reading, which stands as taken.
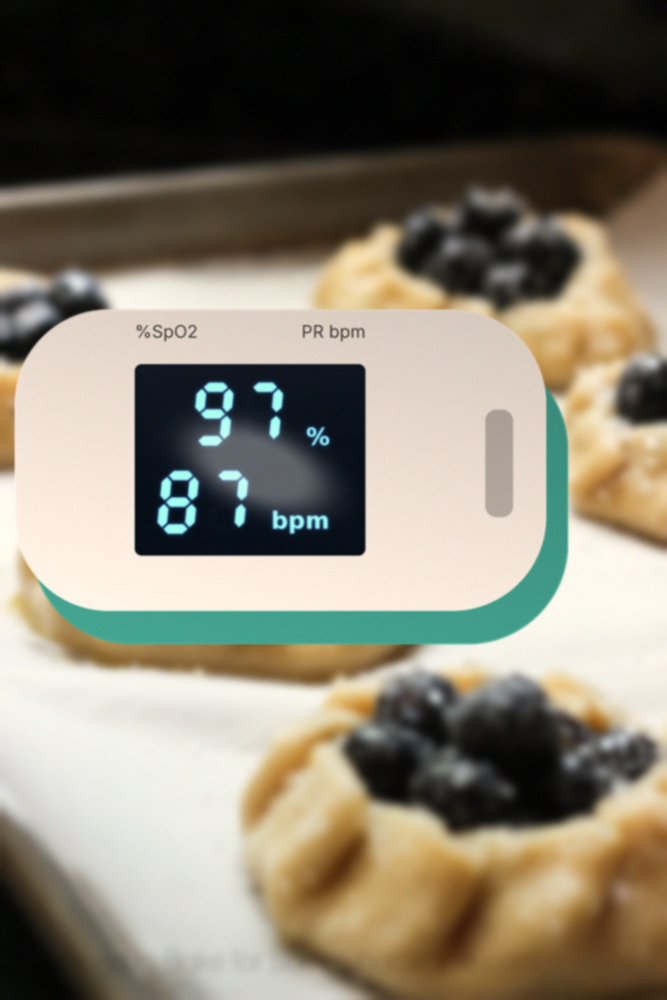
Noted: {"value": 87, "unit": "bpm"}
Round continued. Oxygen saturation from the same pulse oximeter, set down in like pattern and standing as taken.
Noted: {"value": 97, "unit": "%"}
